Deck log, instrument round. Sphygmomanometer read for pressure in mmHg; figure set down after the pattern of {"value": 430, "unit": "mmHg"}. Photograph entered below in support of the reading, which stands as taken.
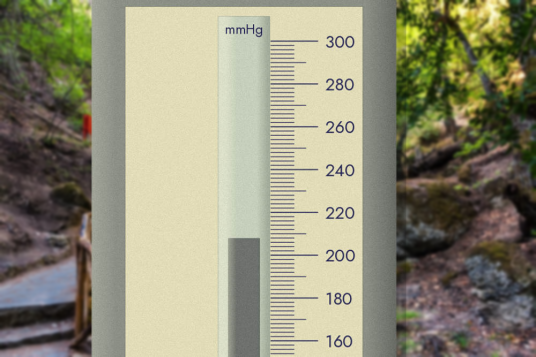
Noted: {"value": 208, "unit": "mmHg"}
